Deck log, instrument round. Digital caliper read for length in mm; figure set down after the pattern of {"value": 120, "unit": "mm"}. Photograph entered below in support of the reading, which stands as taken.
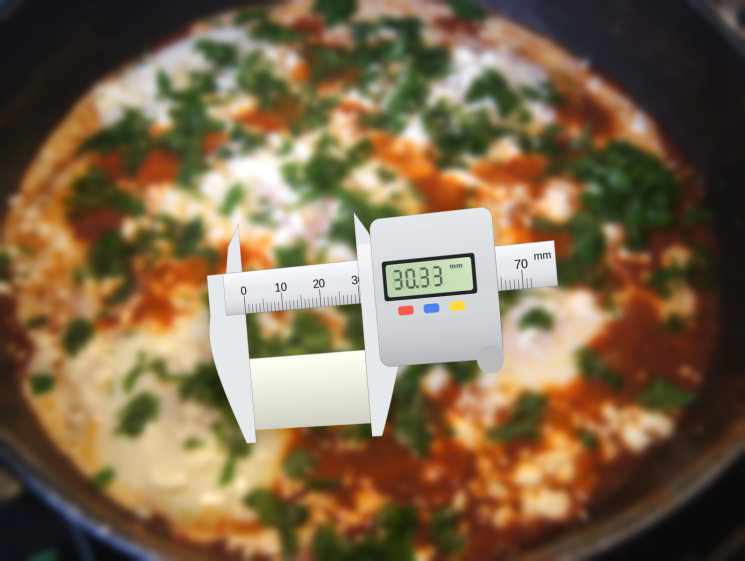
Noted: {"value": 30.33, "unit": "mm"}
